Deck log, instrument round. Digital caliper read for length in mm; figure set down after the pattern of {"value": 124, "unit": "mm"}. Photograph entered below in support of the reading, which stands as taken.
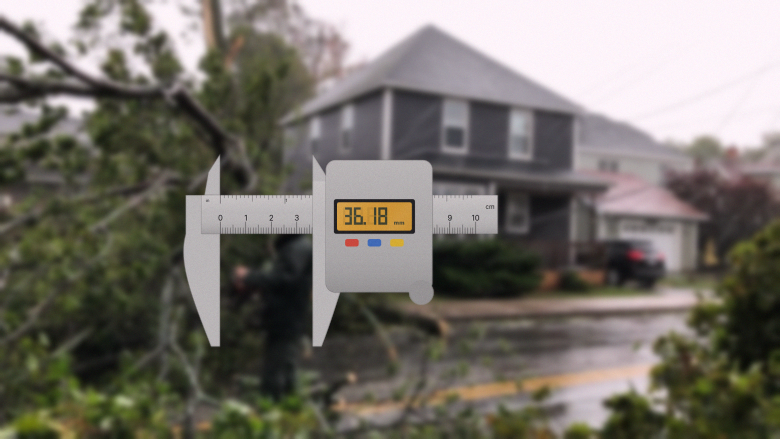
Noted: {"value": 36.18, "unit": "mm"}
